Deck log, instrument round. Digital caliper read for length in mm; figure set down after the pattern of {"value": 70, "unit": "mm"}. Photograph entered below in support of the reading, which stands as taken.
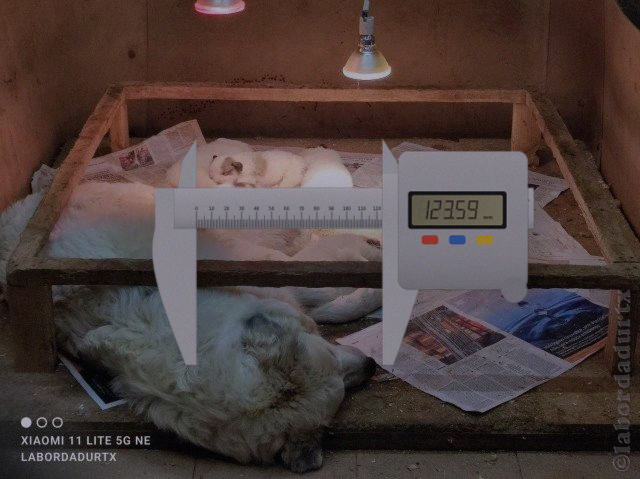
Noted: {"value": 123.59, "unit": "mm"}
